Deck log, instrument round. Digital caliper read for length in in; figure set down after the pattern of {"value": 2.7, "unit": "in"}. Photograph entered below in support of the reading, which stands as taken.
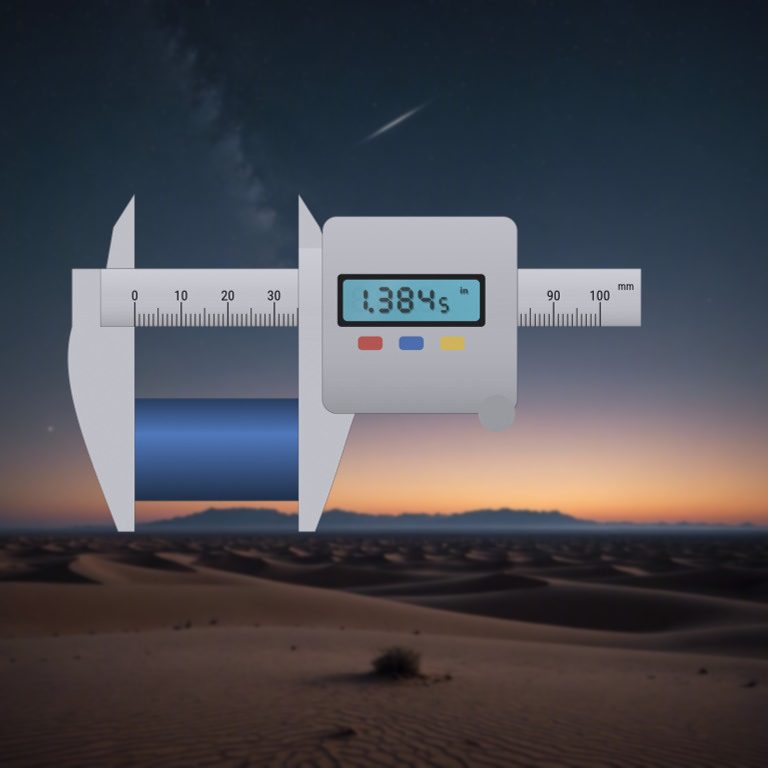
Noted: {"value": 1.3845, "unit": "in"}
